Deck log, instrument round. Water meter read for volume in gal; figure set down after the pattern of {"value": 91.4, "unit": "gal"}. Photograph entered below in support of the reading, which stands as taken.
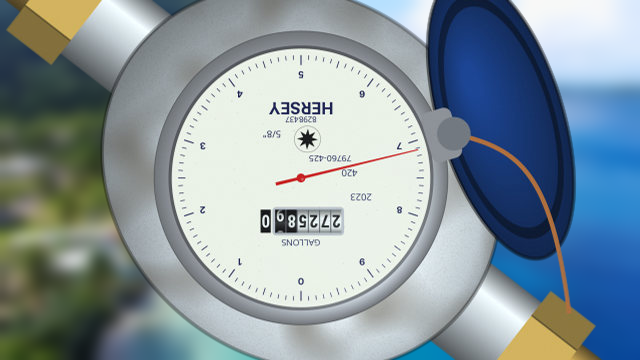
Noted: {"value": 2725887.1, "unit": "gal"}
